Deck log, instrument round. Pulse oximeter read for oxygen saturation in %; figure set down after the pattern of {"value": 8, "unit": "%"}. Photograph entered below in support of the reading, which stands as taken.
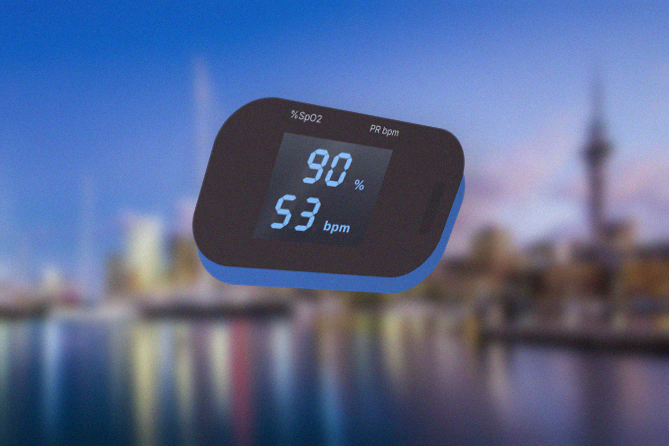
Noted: {"value": 90, "unit": "%"}
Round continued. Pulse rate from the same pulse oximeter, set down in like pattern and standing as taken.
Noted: {"value": 53, "unit": "bpm"}
